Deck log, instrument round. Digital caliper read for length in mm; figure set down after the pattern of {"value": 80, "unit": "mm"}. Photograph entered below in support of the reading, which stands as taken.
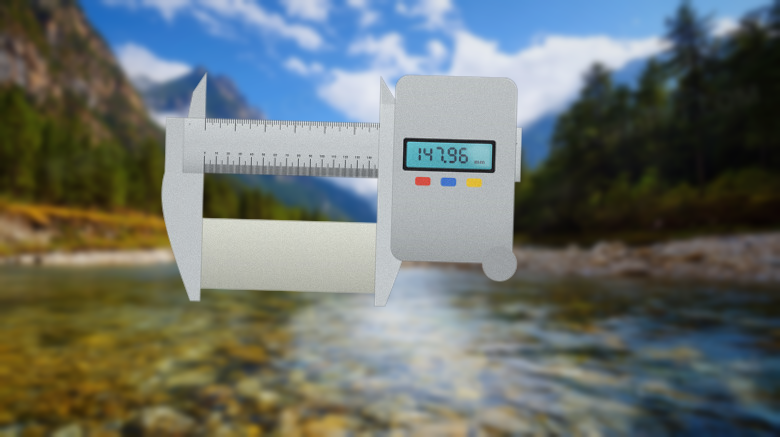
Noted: {"value": 147.96, "unit": "mm"}
